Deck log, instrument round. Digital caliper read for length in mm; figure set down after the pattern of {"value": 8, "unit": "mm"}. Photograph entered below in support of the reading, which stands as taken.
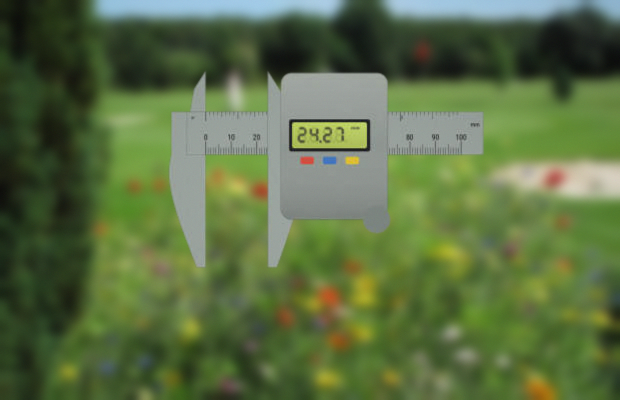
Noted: {"value": 24.27, "unit": "mm"}
